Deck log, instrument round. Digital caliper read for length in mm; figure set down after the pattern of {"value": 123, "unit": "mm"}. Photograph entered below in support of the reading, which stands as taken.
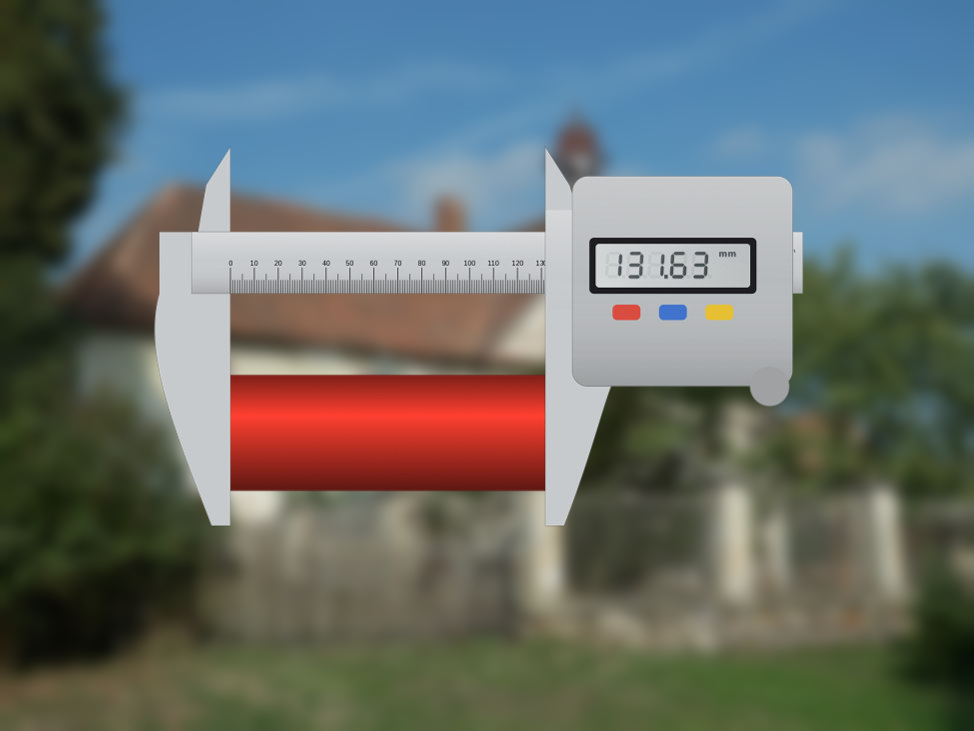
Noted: {"value": 131.63, "unit": "mm"}
